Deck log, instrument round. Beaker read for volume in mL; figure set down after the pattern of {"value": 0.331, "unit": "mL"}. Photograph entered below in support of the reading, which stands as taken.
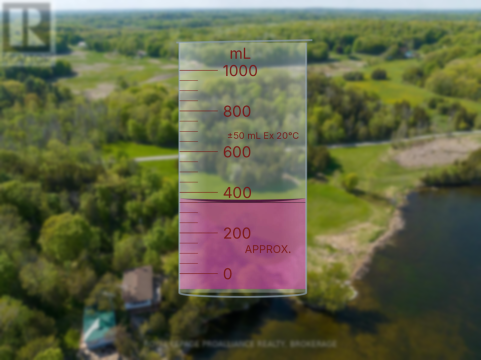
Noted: {"value": 350, "unit": "mL"}
